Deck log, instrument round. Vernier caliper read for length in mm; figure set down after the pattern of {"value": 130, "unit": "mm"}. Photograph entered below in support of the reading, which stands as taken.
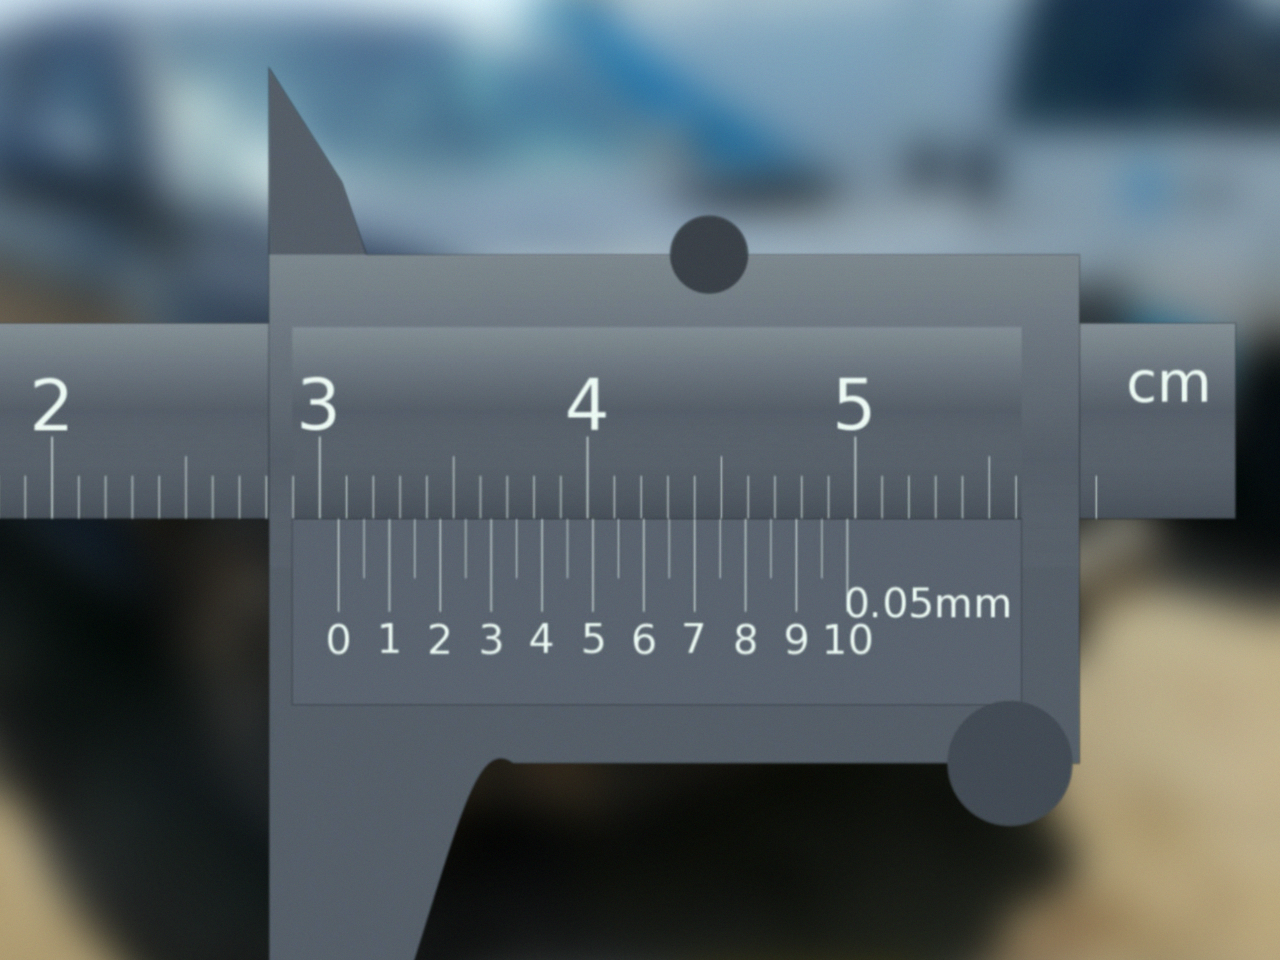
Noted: {"value": 30.7, "unit": "mm"}
